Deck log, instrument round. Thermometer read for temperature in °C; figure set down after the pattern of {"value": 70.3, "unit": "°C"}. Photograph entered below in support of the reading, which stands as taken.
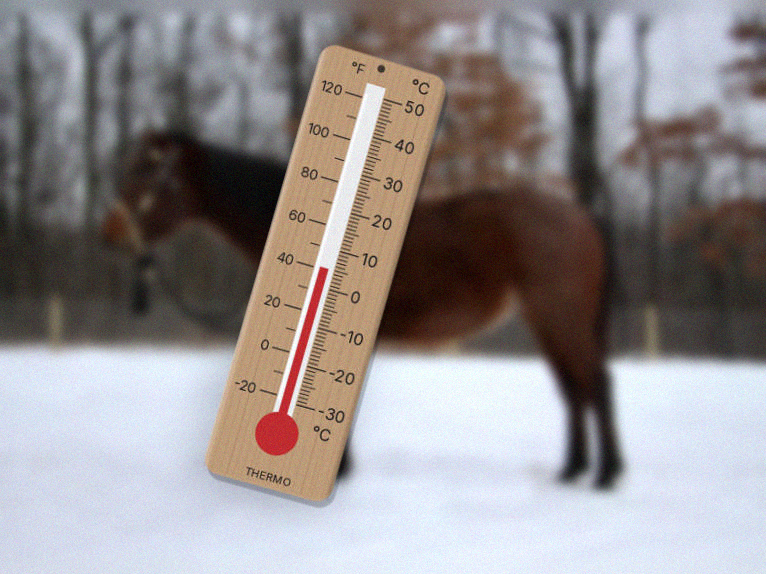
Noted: {"value": 5, "unit": "°C"}
